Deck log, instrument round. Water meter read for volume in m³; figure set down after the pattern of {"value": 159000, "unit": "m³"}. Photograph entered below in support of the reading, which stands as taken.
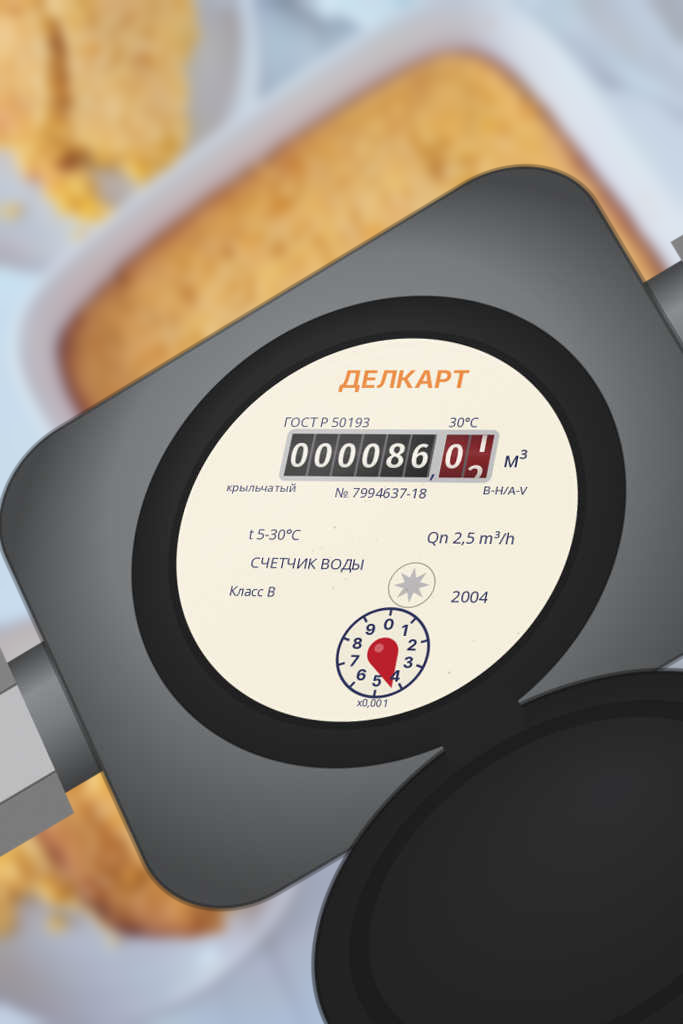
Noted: {"value": 86.014, "unit": "m³"}
